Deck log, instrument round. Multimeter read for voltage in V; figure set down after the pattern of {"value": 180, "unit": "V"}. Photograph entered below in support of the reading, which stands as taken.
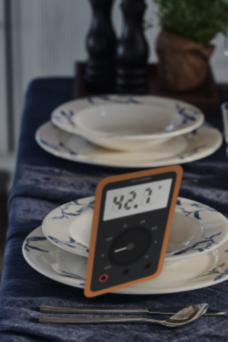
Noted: {"value": 42.7, "unit": "V"}
